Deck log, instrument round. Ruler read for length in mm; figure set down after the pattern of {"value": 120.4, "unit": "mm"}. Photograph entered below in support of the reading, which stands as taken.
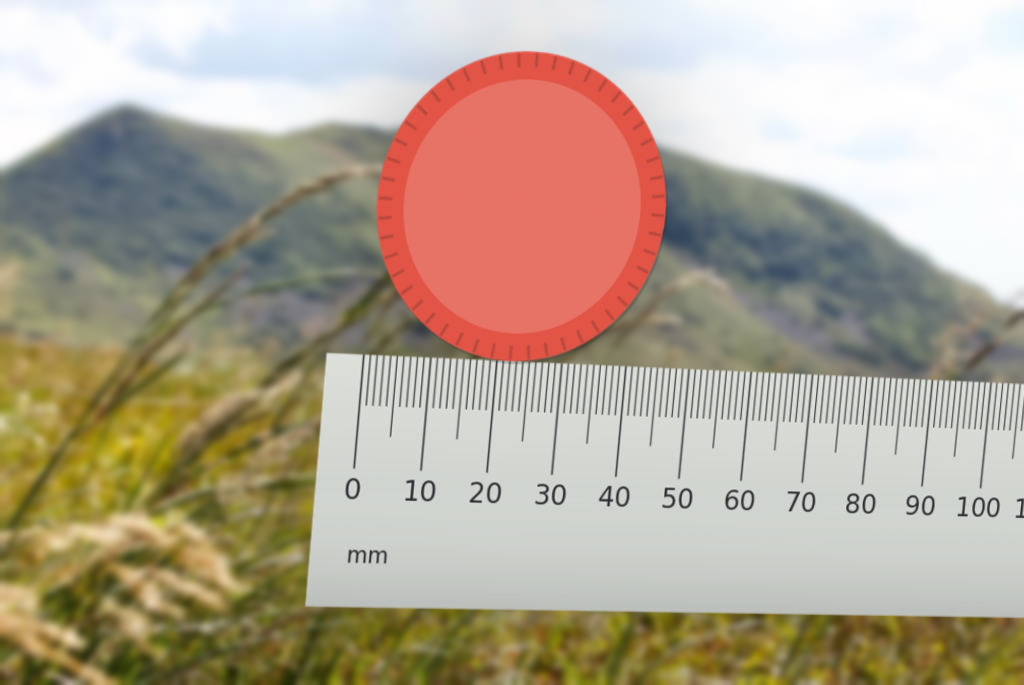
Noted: {"value": 44, "unit": "mm"}
